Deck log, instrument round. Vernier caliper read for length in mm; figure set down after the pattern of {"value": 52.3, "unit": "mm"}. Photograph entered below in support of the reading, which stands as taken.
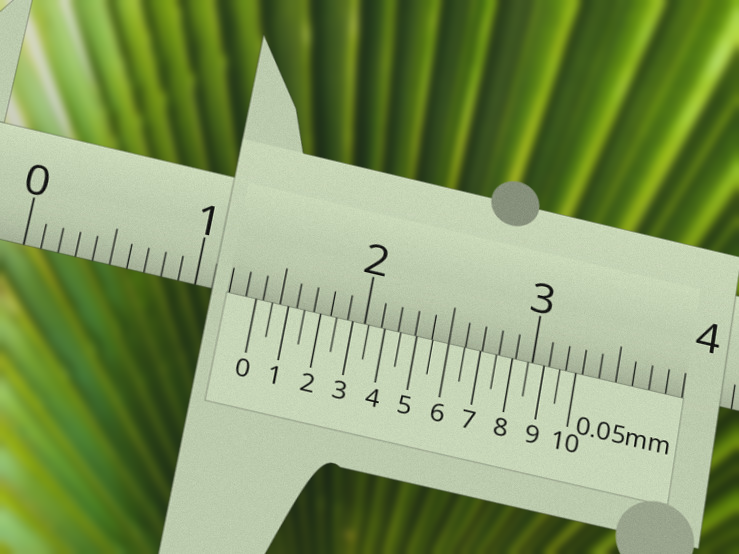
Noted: {"value": 13.6, "unit": "mm"}
